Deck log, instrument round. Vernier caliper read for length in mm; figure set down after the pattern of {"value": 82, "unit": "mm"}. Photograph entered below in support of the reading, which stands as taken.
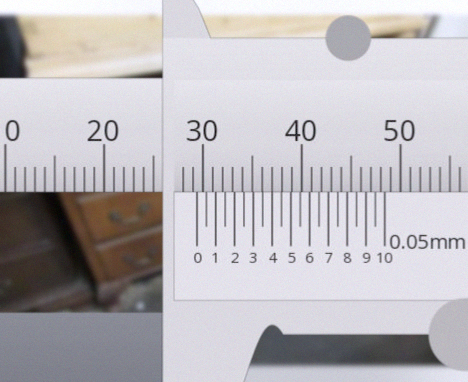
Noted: {"value": 29.4, "unit": "mm"}
